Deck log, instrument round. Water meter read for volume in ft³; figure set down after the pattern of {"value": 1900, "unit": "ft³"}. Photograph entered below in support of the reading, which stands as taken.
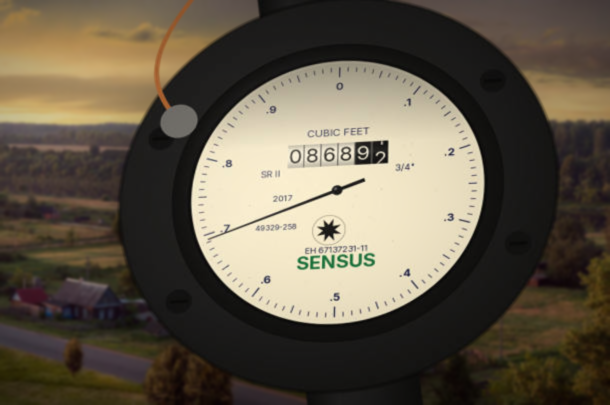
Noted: {"value": 86891.69, "unit": "ft³"}
